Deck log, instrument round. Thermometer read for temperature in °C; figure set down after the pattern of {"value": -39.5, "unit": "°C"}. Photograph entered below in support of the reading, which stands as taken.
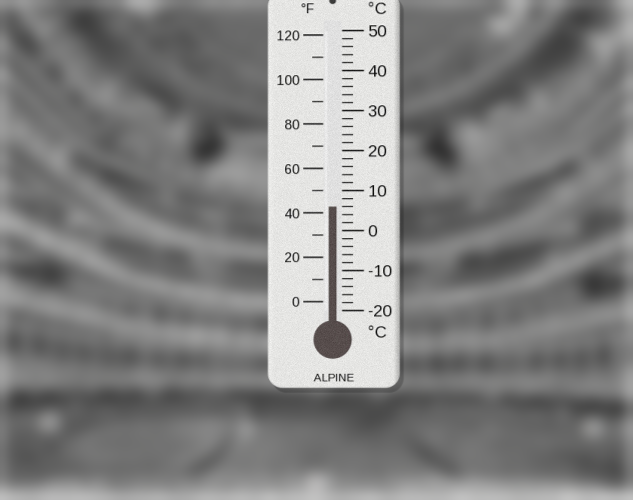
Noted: {"value": 6, "unit": "°C"}
